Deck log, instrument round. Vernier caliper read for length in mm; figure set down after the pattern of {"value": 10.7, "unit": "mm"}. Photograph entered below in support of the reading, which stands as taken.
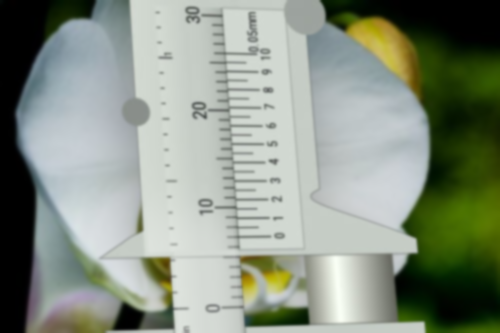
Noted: {"value": 7.0, "unit": "mm"}
